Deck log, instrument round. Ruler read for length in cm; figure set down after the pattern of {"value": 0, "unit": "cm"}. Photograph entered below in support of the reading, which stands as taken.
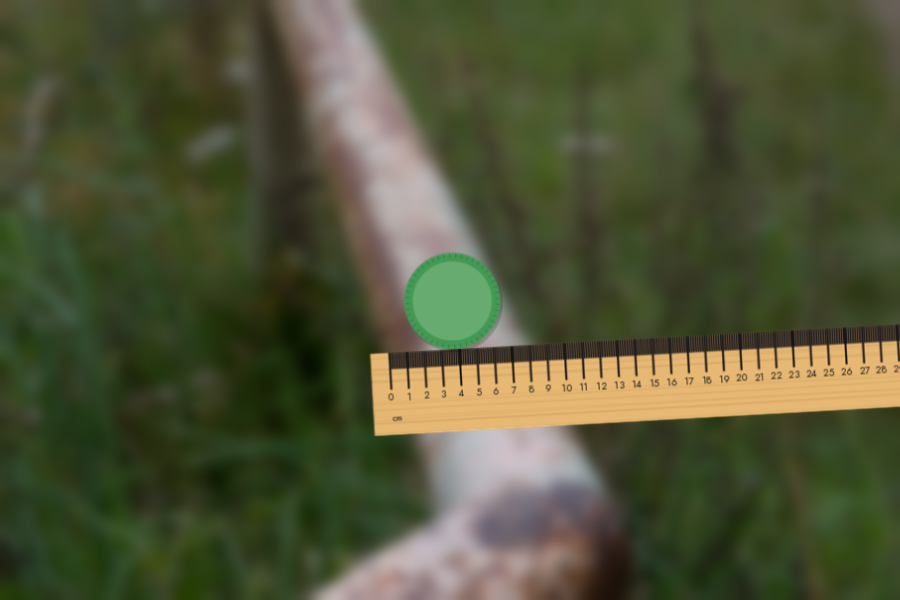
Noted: {"value": 5.5, "unit": "cm"}
